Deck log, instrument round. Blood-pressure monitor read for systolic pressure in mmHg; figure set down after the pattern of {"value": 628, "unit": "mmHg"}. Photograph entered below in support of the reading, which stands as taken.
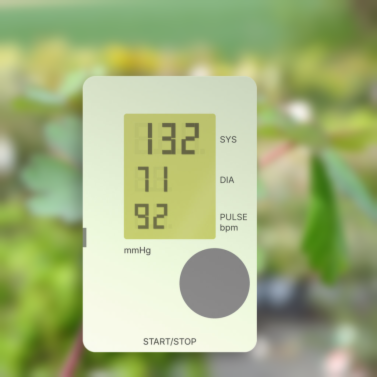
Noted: {"value": 132, "unit": "mmHg"}
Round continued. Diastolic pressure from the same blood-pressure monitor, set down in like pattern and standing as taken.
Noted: {"value": 71, "unit": "mmHg"}
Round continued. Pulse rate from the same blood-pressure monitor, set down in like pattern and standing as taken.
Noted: {"value": 92, "unit": "bpm"}
